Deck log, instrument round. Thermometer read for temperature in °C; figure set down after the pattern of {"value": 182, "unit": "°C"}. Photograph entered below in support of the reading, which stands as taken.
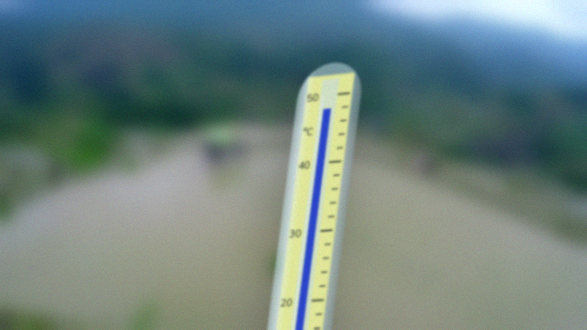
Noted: {"value": 48, "unit": "°C"}
